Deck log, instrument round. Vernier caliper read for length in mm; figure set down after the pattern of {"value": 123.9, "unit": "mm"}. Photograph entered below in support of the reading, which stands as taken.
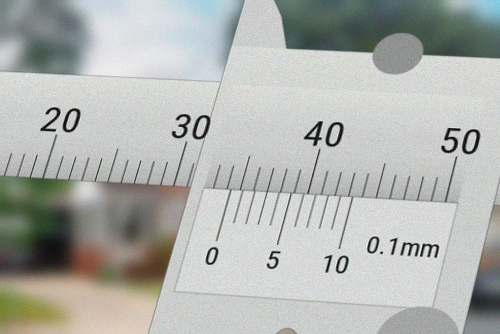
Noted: {"value": 34.3, "unit": "mm"}
